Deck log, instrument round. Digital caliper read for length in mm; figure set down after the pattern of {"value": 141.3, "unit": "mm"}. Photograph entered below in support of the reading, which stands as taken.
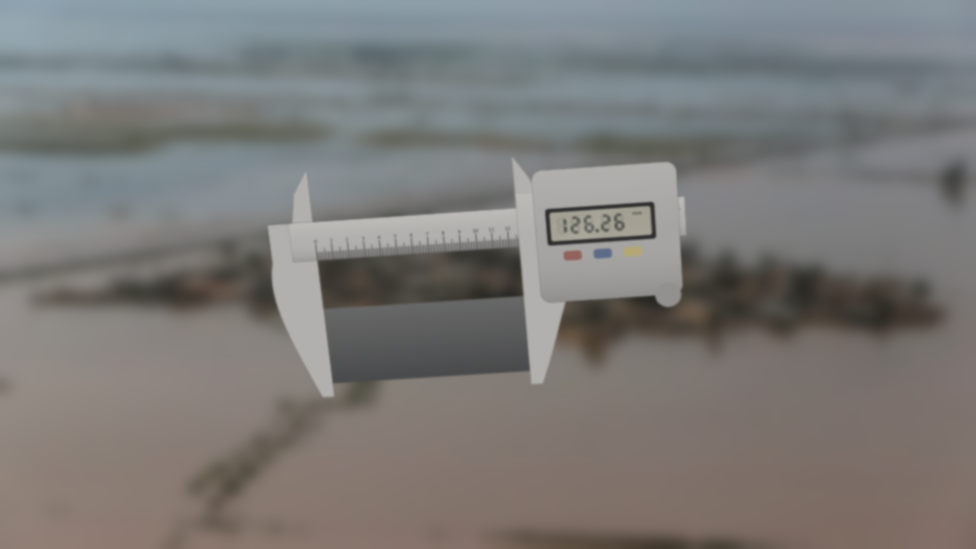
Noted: {"value": 126.26, "unit": "mm"}
